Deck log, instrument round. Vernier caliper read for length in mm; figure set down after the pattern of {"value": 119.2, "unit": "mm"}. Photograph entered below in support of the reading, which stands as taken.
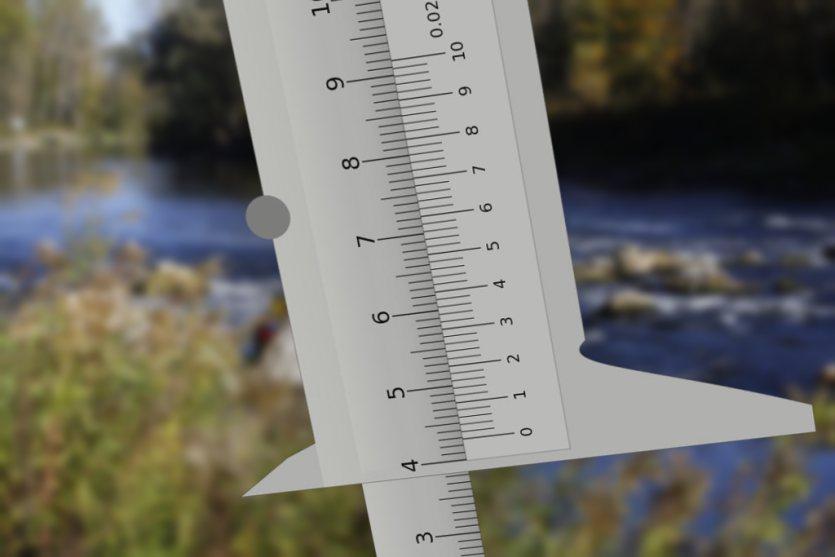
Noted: {"value": 42.8, "unit": "mm"}
